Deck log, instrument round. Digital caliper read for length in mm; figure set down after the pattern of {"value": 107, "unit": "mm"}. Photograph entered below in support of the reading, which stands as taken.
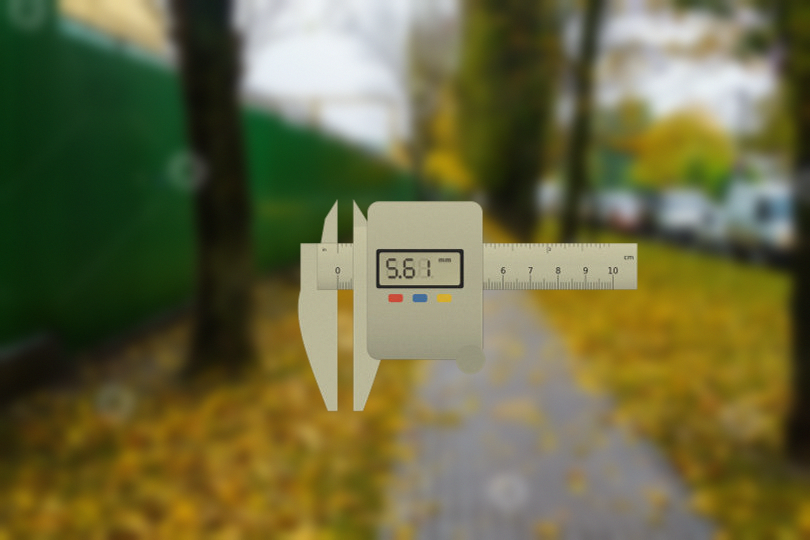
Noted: {"value": 5.61, "unit": "mm"}
